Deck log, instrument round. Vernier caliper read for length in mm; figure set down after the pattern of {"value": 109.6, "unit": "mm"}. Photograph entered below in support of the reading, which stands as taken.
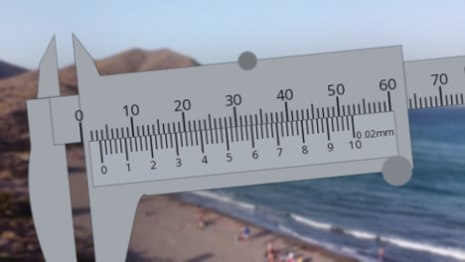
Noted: {"value": 3.5, "unit": "mm"}
